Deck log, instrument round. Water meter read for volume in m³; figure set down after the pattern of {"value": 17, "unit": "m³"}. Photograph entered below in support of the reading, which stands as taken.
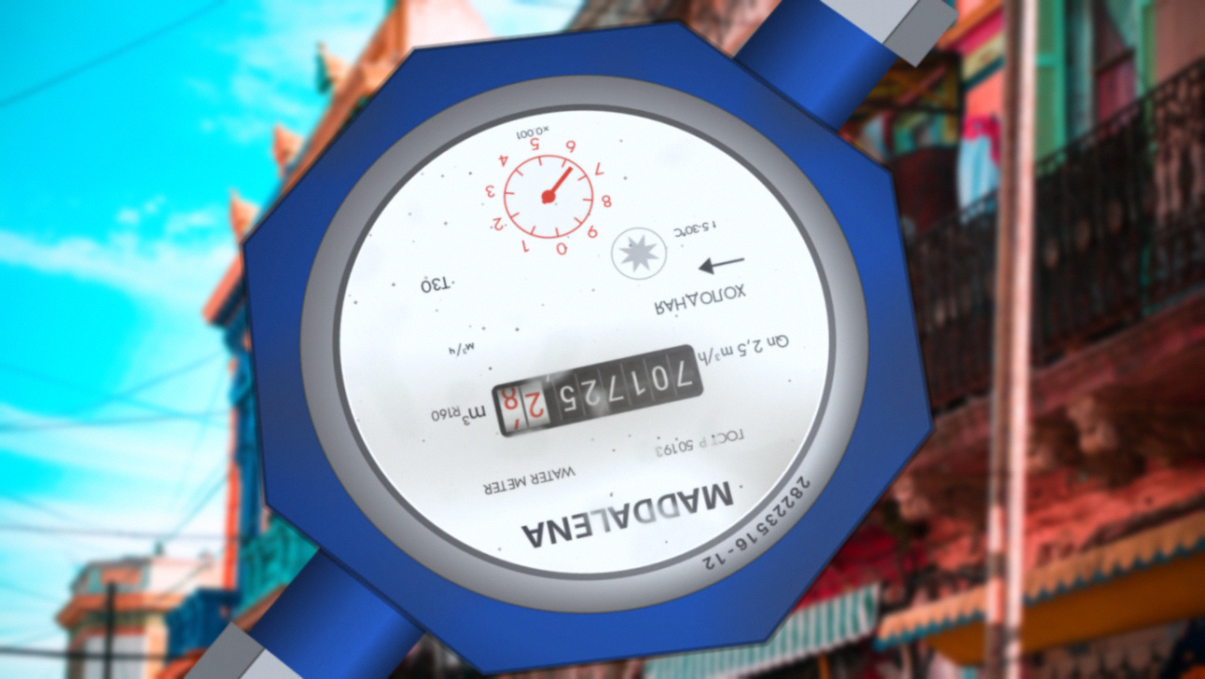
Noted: {"value": 701725.276, "unit": "m³"}
